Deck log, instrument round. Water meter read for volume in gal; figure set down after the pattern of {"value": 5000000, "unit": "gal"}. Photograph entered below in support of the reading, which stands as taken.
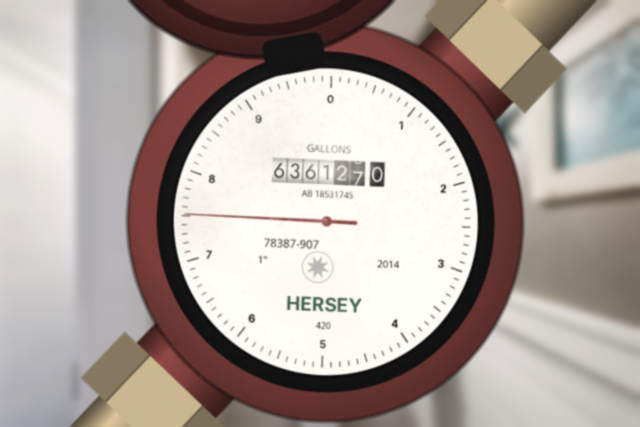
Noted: {"value": 6361267.5, "unit": "gal"}
